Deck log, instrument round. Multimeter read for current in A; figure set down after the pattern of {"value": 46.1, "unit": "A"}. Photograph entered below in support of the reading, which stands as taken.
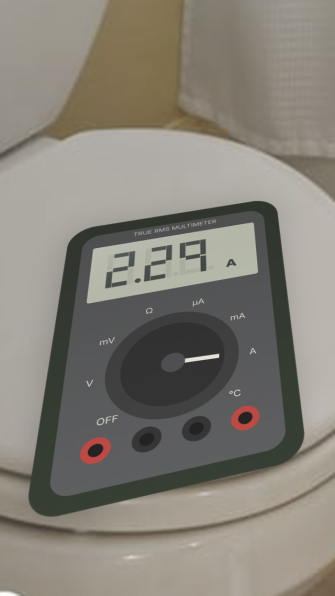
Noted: {"value": 2.29, "unit": "A"}
